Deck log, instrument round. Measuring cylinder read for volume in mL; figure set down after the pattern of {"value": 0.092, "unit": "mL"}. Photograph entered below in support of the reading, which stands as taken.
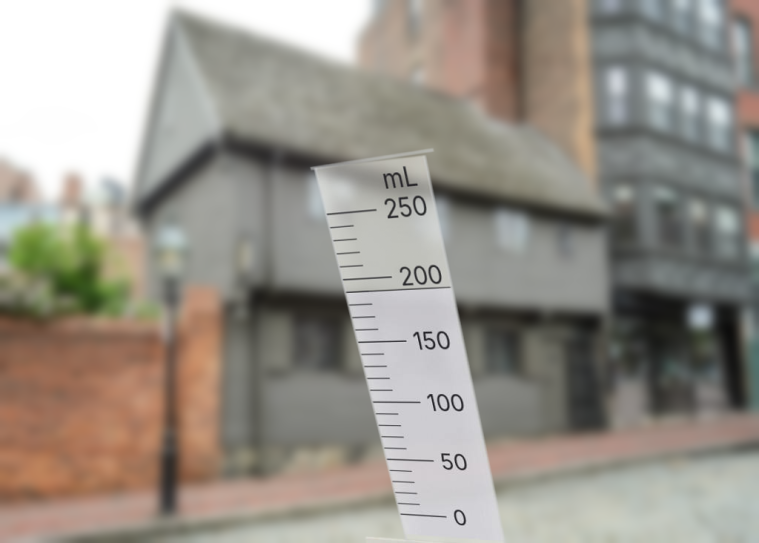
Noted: {"value": 190, "unit": "mL"}
